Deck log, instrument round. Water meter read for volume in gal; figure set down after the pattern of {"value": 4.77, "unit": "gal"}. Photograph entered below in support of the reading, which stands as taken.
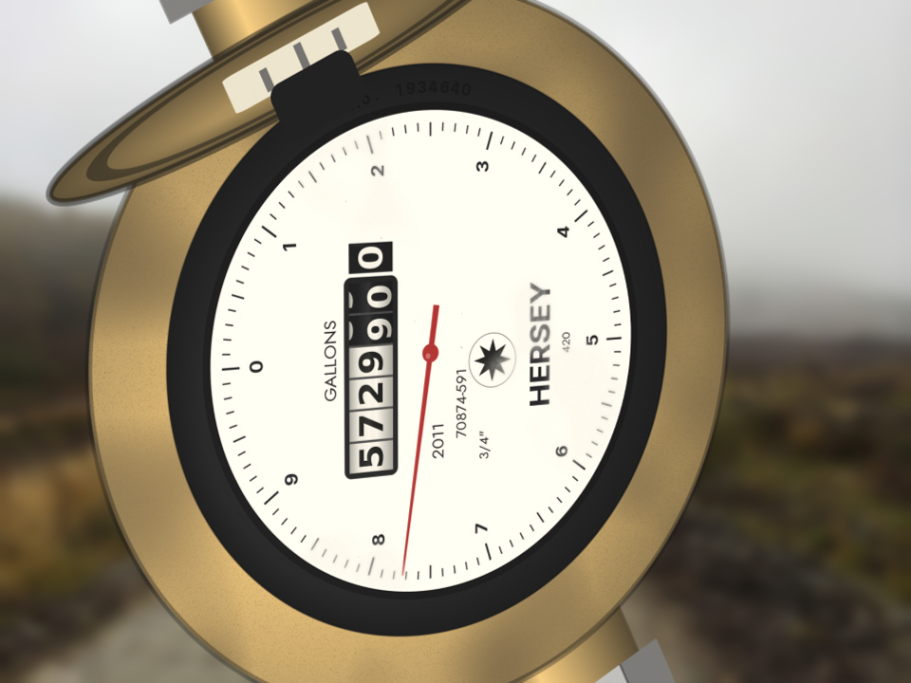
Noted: {"value": 5729897.7, "unit": "gal"}
